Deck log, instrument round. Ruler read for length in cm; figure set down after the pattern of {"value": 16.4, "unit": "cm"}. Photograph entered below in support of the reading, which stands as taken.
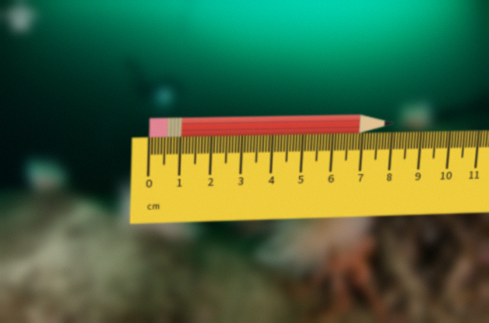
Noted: {"value": 8, "unit": "cm"}
